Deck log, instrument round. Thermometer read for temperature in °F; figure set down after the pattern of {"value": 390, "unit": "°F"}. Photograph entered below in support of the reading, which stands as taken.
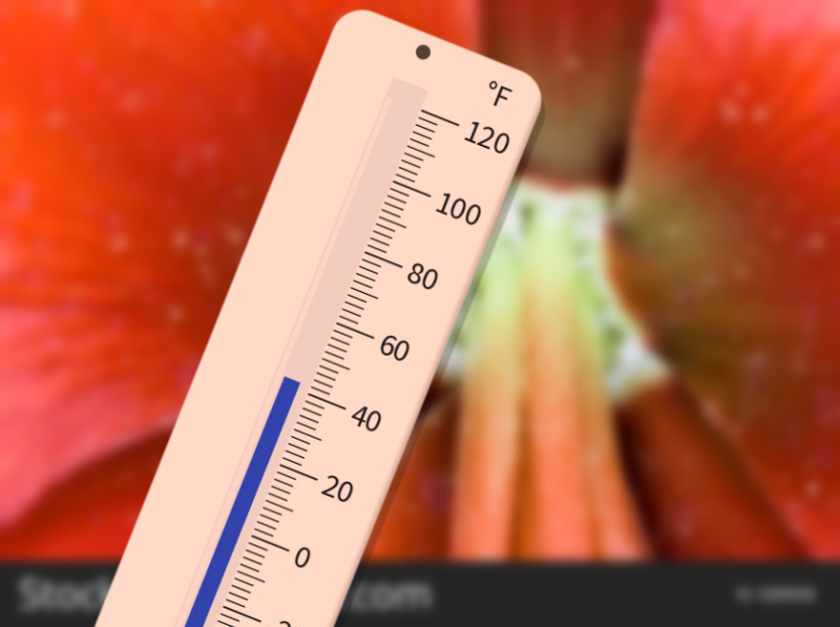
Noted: {"value": 42, "unit": "°F"}
